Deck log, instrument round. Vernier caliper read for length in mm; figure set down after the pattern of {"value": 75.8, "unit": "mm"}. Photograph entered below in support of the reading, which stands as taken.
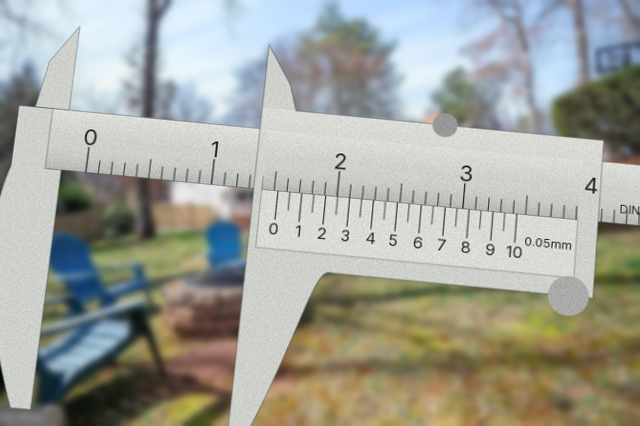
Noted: {"value": 15.3, "unit": "mm"}
